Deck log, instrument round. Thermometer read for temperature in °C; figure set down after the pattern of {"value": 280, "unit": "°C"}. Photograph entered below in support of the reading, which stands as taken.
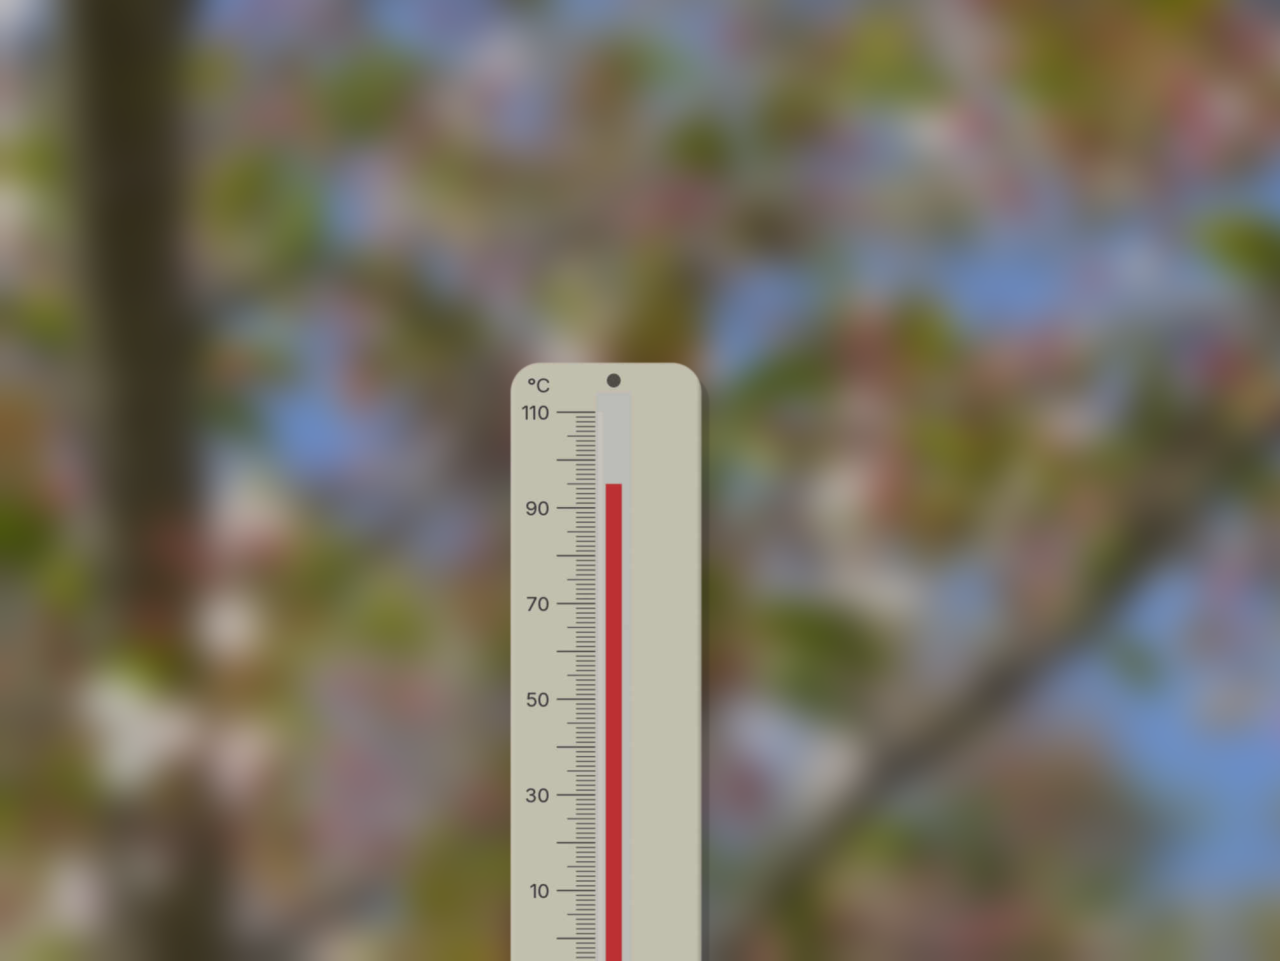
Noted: {"value": 95, "unit": "°C"}
